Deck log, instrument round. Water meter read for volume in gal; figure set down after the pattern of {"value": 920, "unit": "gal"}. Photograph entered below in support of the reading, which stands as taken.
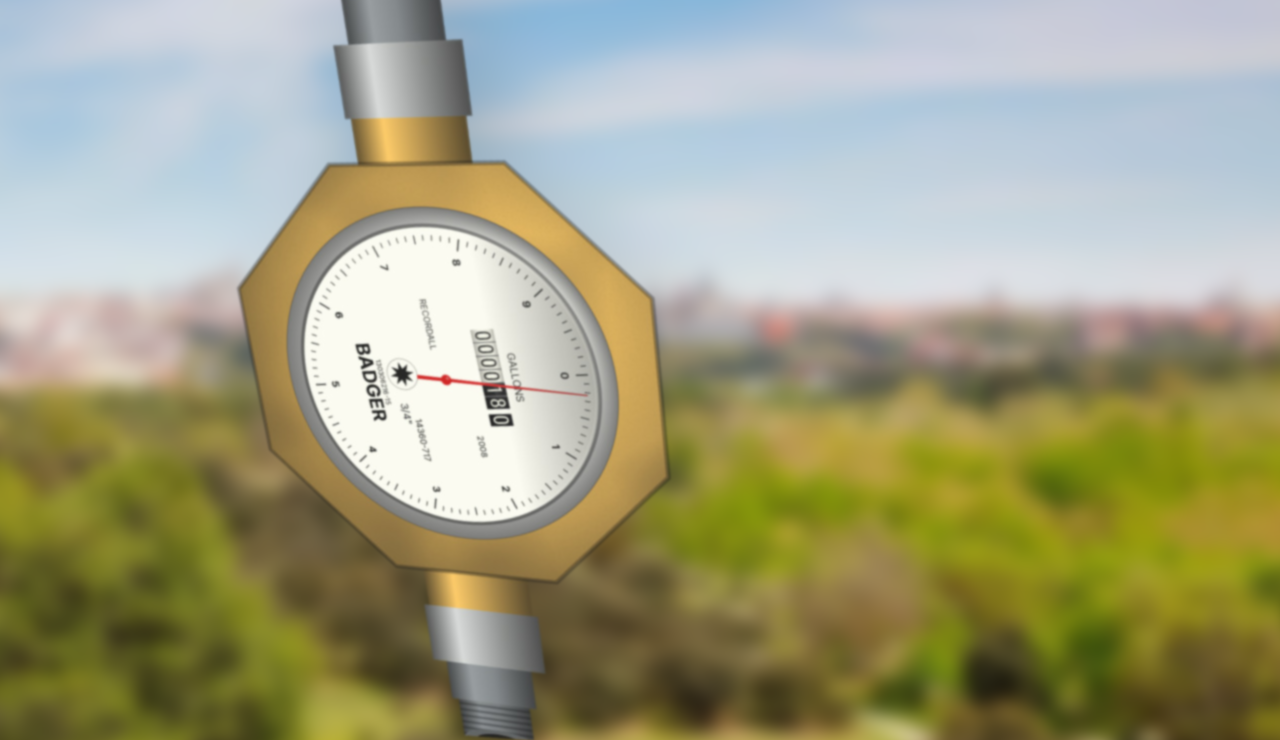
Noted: {"value": 180.2, "unit": "gal"}
